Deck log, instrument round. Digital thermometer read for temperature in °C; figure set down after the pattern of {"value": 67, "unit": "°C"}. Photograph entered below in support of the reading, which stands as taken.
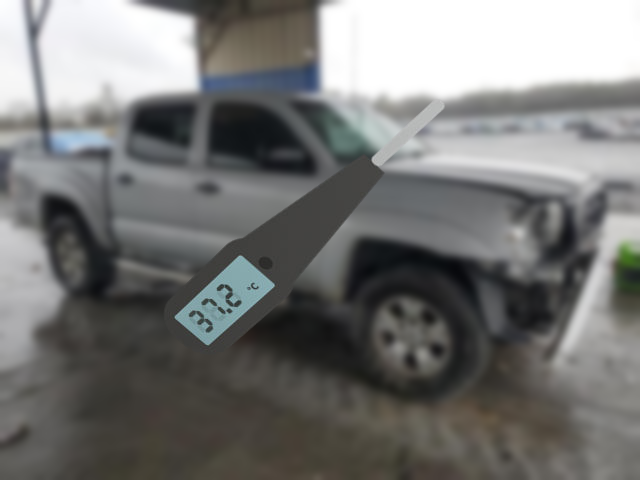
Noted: {"value": 37.2, "unit": "°C"}
